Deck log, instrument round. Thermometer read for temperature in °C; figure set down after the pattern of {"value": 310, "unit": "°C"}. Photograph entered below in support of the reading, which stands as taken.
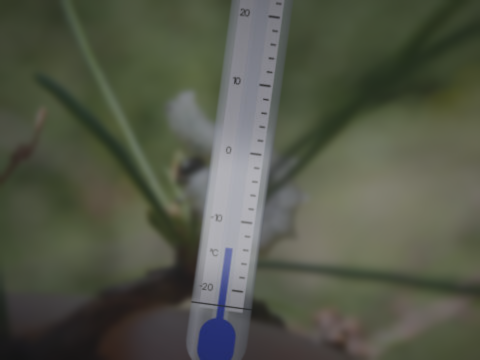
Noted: {"value": -14, "unit": "°C"}
